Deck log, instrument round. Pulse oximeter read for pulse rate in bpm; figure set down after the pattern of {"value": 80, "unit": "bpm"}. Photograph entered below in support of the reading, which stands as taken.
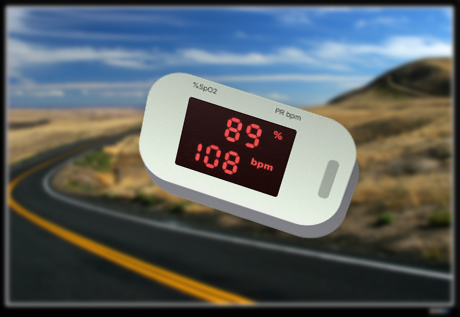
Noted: {"value": 108, "unit": "bpm"}
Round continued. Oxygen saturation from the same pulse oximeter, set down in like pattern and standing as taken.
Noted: {"value": 89, "unit": "%"}
